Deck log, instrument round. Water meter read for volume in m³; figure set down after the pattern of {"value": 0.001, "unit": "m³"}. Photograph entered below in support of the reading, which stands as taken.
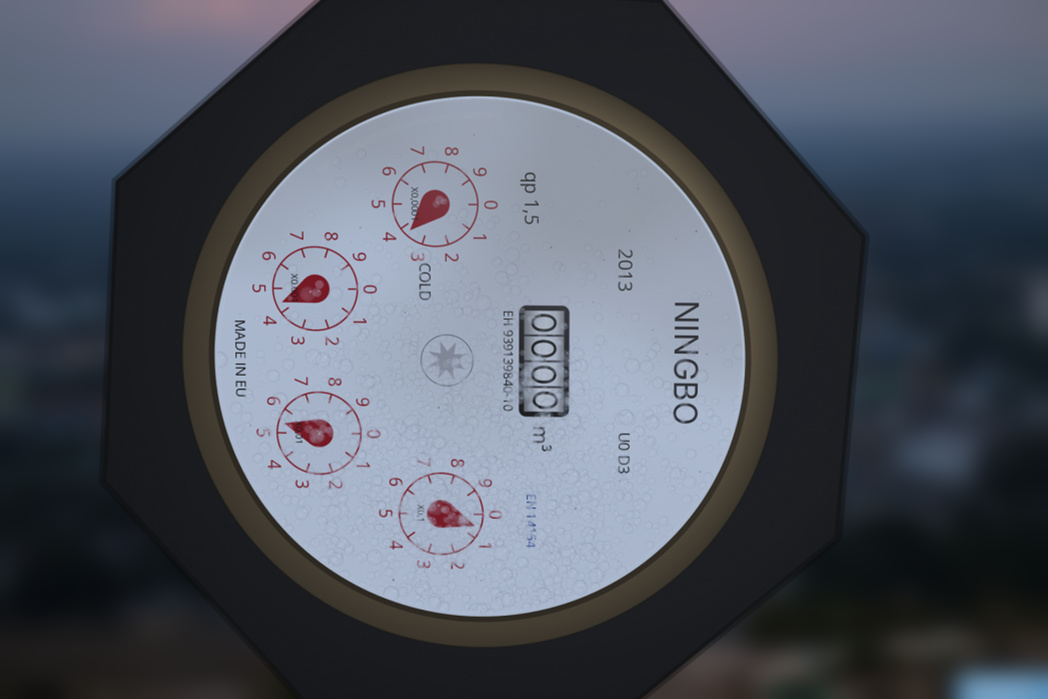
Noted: {"value": 0.0543, "unit": "m³"}
